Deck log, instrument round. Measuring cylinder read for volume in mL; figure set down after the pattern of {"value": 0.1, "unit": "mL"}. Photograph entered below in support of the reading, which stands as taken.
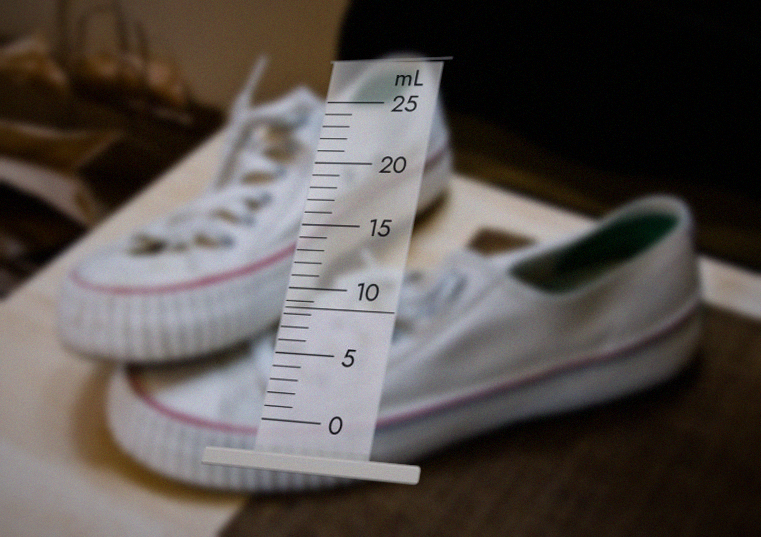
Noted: {"value": 8.5, "unit": "mL"}
